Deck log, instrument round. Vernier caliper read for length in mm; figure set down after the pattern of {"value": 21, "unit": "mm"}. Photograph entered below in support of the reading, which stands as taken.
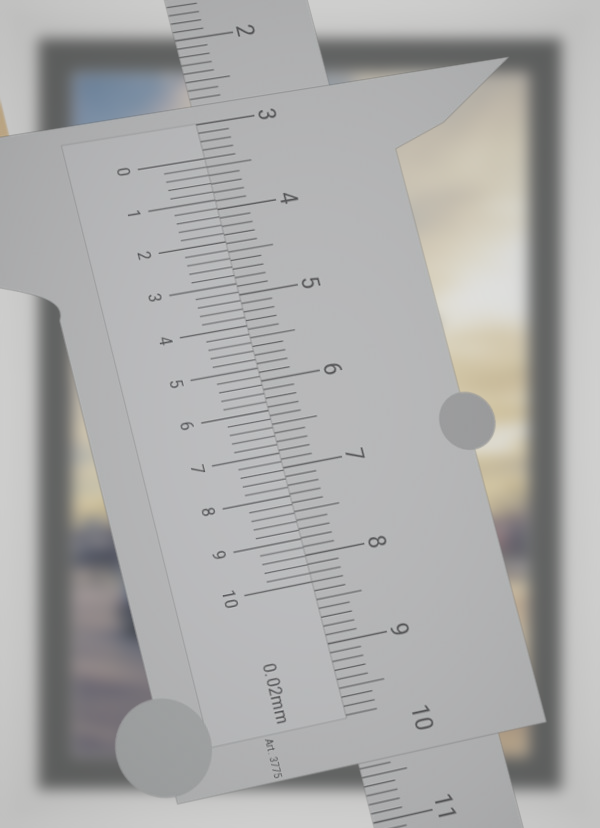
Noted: {"value": 34.0, "unit": "mm"}
